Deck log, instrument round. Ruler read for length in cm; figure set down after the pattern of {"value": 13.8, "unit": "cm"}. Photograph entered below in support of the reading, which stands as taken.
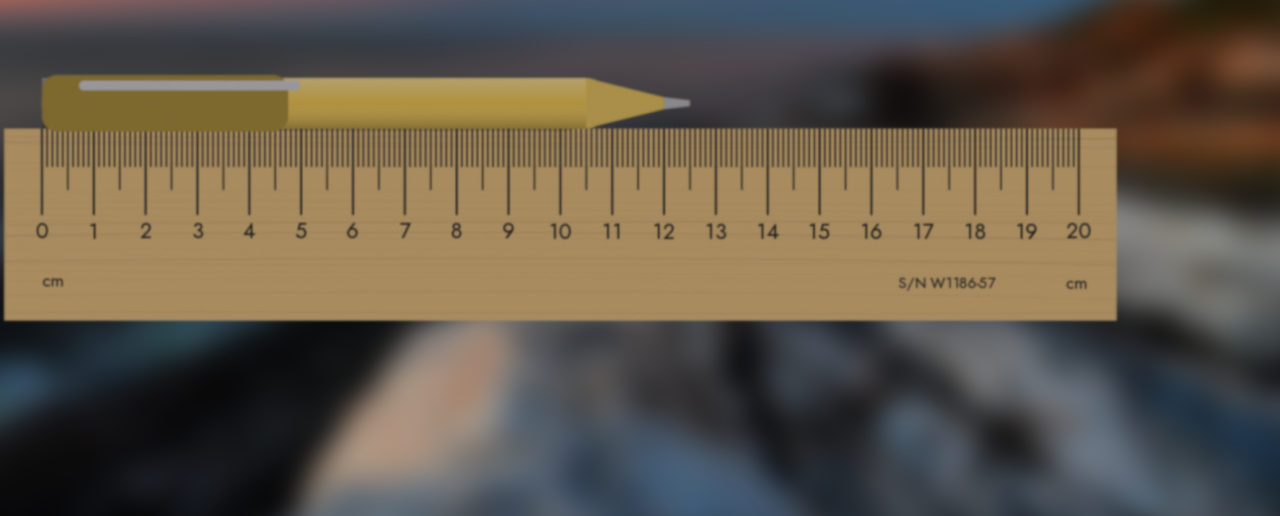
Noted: {"value": 12.5, "unit": "cm"}
